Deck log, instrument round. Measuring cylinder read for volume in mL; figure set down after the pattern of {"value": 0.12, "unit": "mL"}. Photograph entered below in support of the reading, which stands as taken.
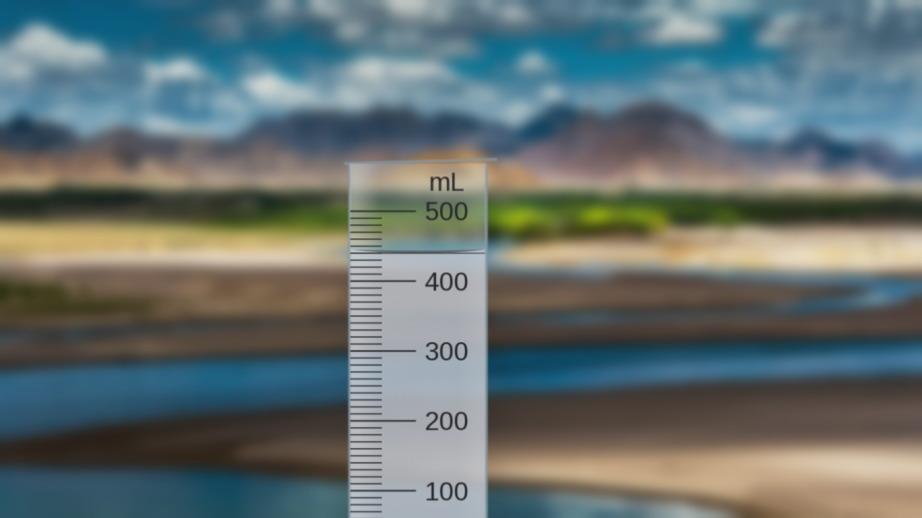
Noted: {"value": 440, "unit": "mL"}
